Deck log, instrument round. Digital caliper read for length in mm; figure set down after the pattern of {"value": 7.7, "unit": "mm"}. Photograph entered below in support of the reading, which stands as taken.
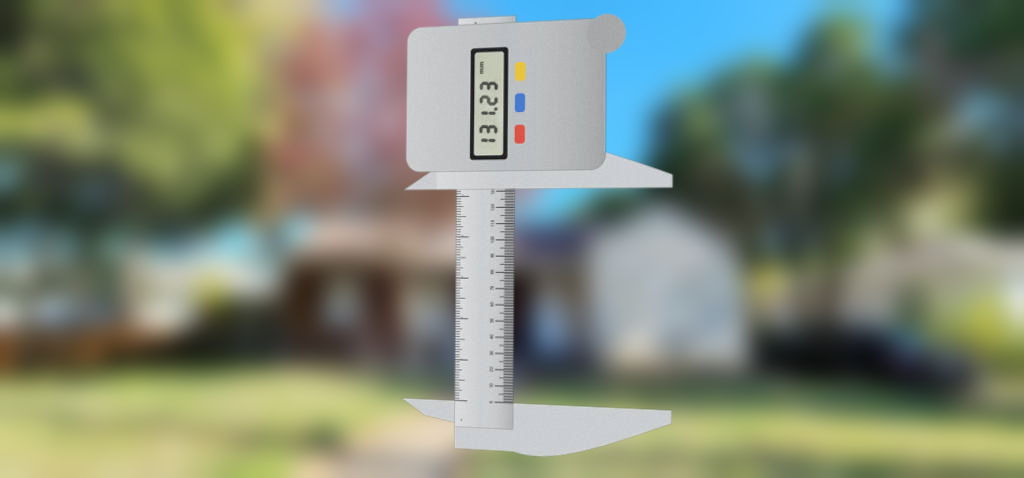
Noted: {"value": 131.23, "unit": "mm"}
